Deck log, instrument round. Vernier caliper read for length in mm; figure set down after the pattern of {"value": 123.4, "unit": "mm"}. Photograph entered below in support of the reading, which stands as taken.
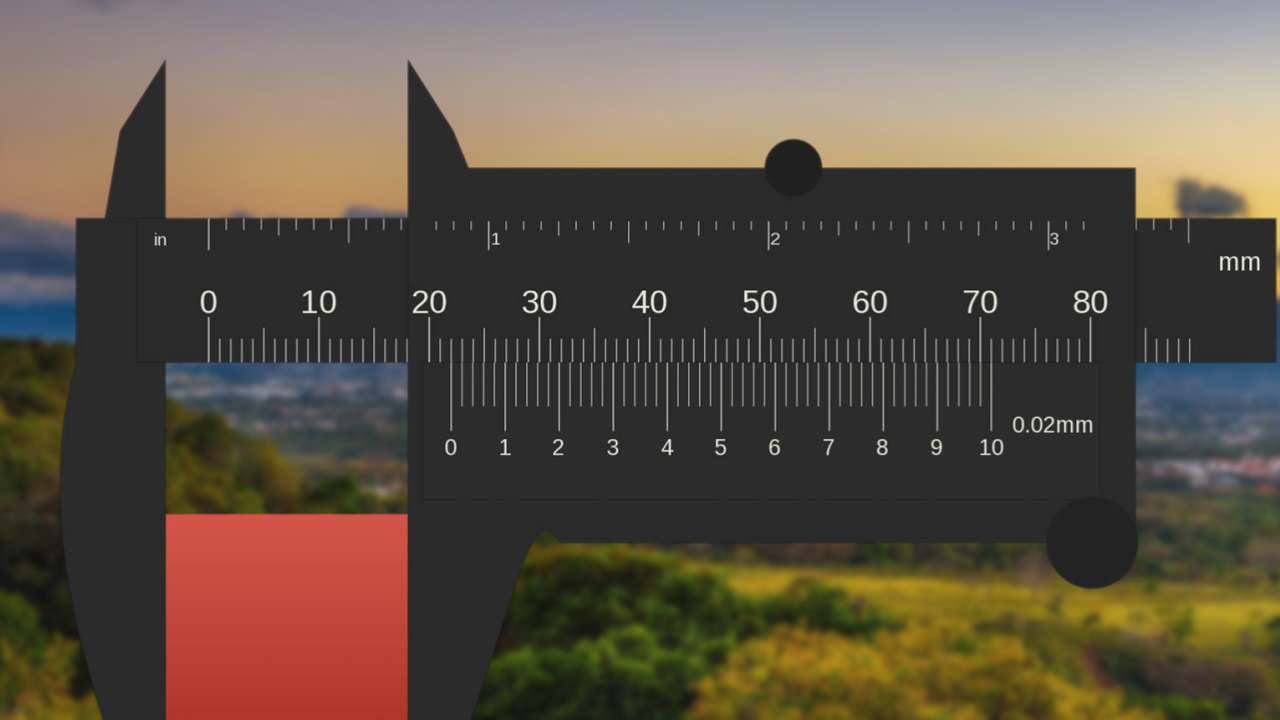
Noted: {"value": 22.0, "unit": "mm"}
